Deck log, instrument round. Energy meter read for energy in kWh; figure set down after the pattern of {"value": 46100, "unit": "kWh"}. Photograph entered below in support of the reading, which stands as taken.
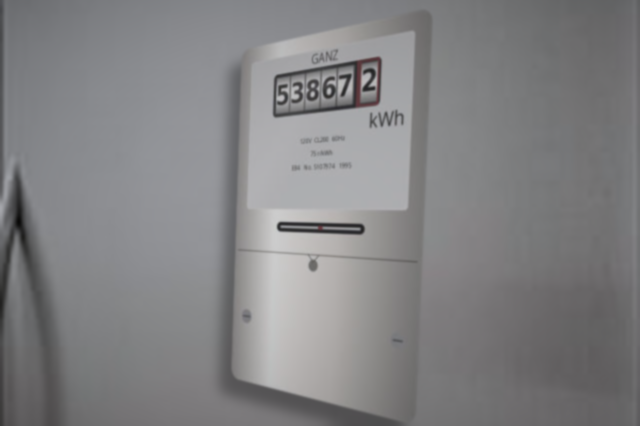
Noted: {"value": 53867.2, "unit": "kWh"}
